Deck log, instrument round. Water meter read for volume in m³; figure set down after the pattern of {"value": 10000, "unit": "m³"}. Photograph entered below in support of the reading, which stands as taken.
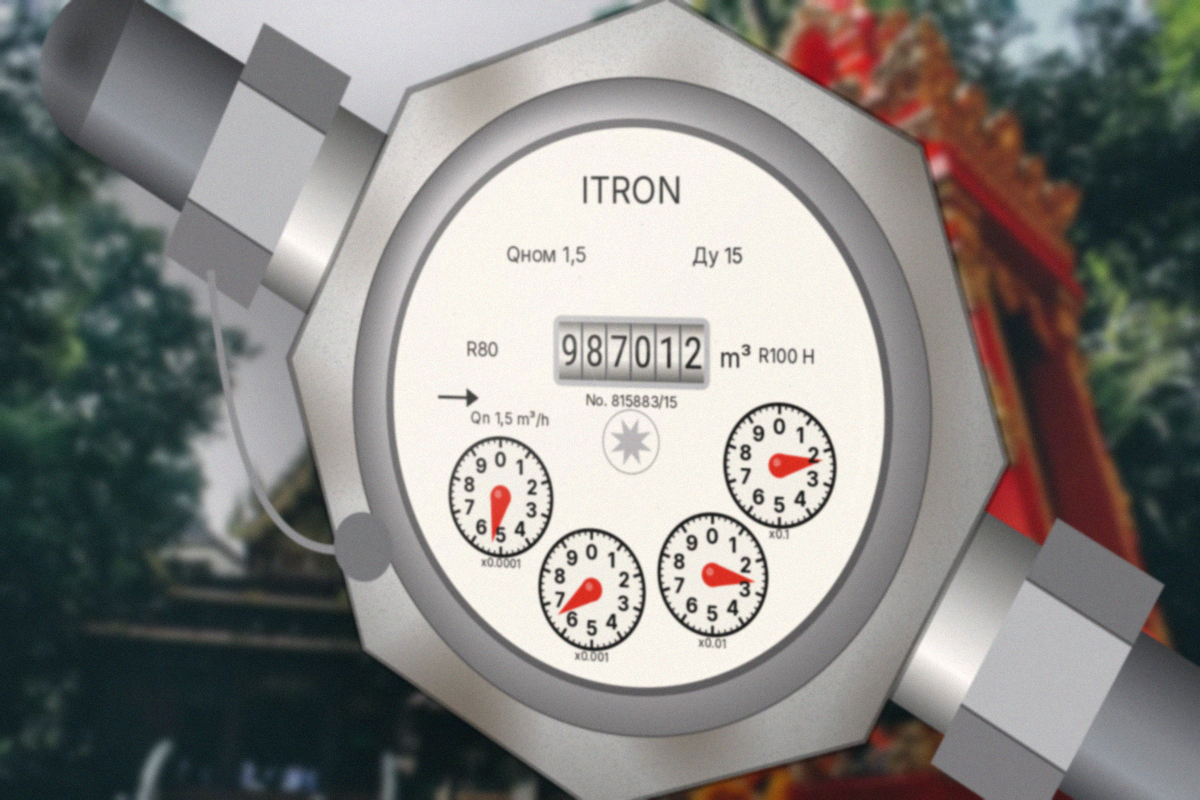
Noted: {"value": 987012.2265, "unit": "m³"}
